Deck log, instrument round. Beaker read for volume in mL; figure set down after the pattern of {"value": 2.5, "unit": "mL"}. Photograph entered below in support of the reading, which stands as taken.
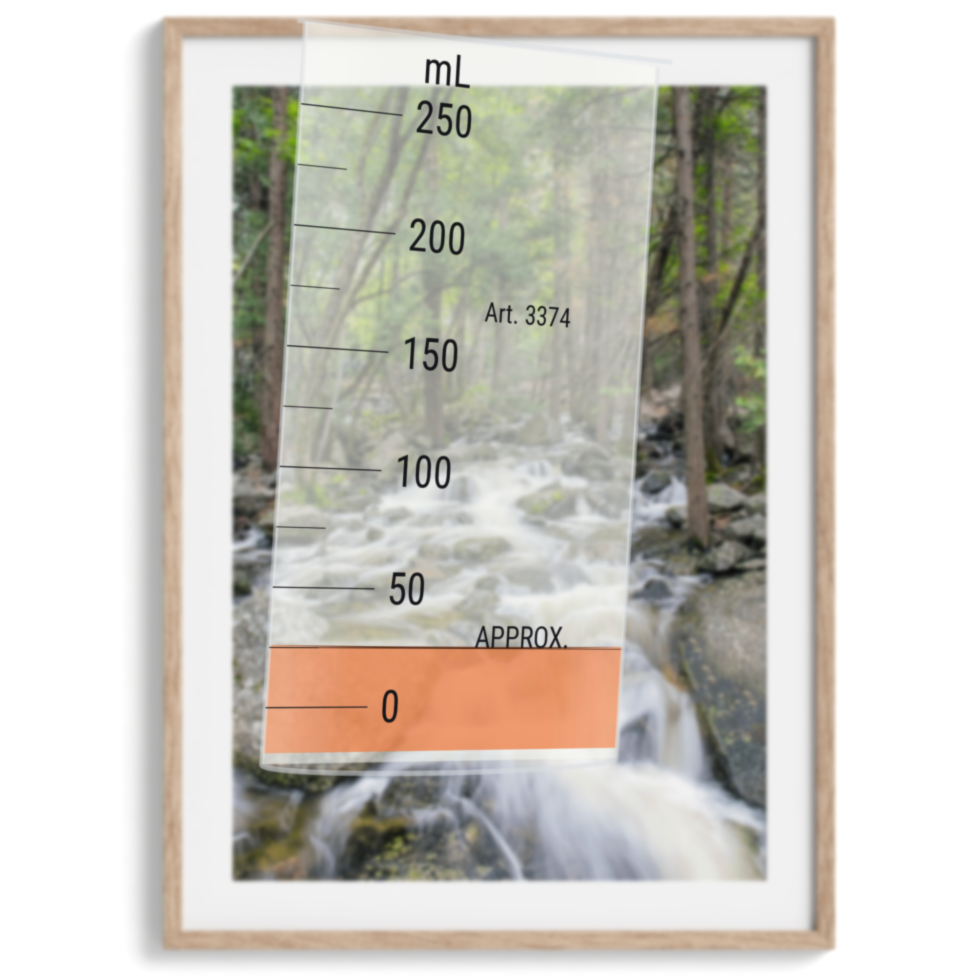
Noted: {"value": 25, "unit": "mL"}
